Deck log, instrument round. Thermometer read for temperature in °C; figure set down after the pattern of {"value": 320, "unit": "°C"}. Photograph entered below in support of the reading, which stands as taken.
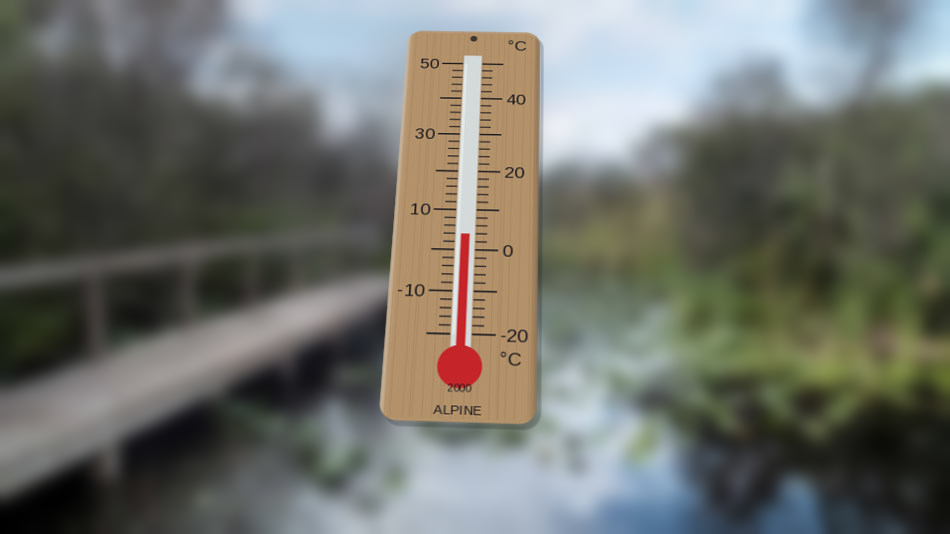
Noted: {"value": 4, "unit": "°C"}
